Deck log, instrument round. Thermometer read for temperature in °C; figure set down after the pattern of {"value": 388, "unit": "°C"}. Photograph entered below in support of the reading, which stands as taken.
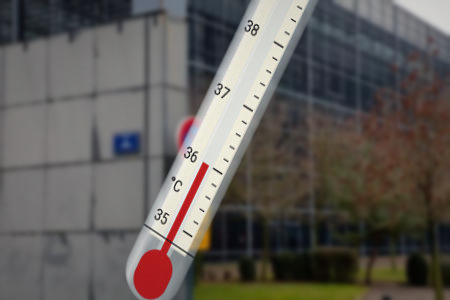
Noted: {"value": 36, "unit": "°C"}
